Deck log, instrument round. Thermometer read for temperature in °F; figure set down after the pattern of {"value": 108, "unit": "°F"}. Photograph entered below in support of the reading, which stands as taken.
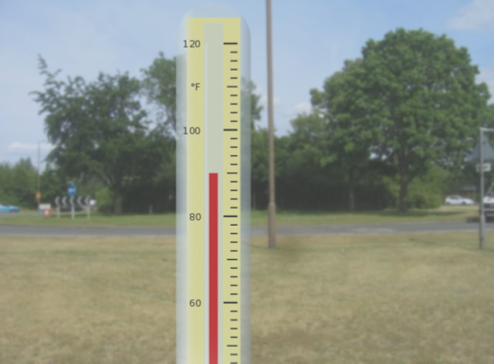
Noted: {"value": 90, "unit": "°F"}
